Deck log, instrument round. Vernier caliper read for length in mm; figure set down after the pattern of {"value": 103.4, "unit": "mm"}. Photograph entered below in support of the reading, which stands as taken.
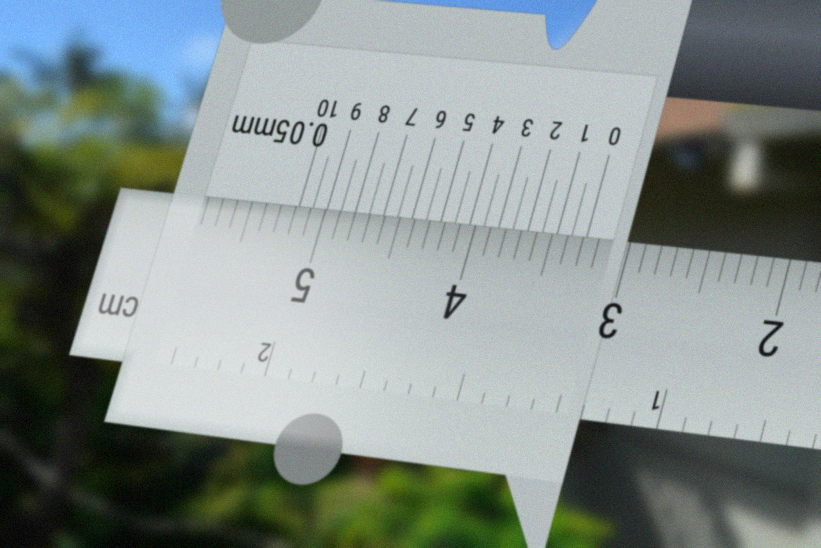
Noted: {"value": 32.8, "unit": "mm"}
